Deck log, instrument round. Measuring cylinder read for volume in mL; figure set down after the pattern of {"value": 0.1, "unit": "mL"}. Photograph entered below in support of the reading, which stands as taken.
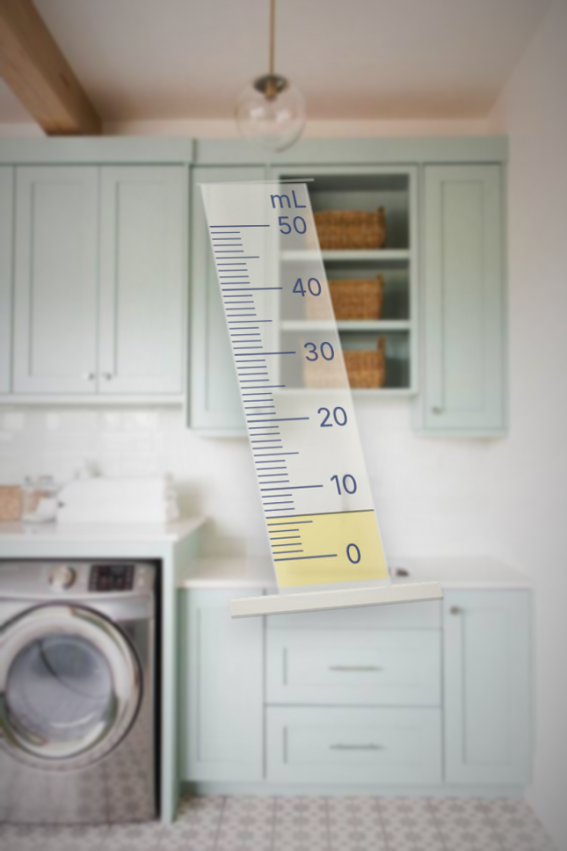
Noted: {"value": 6, "unit": "mL"}
